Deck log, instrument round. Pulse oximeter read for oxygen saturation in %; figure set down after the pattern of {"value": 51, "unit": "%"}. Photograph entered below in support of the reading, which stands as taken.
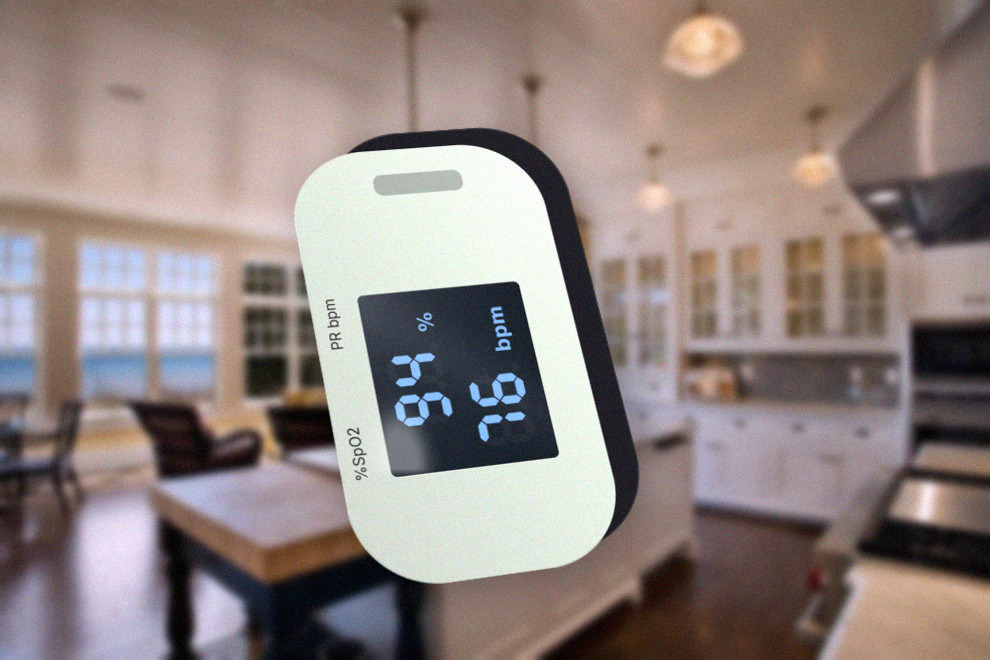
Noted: {"value": 94, "unit": "%"}
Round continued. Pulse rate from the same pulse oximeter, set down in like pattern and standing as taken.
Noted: {"value": 76, "unit": "bpm"}
